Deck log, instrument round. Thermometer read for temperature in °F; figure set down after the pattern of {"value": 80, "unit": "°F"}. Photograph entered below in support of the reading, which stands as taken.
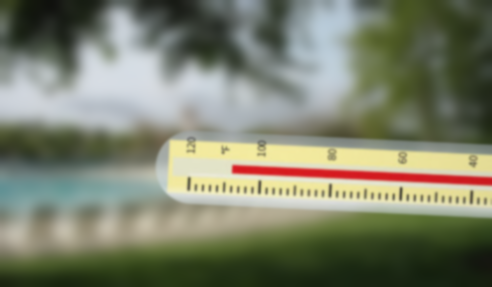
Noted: {"value": 108, "unit": "°F"}
